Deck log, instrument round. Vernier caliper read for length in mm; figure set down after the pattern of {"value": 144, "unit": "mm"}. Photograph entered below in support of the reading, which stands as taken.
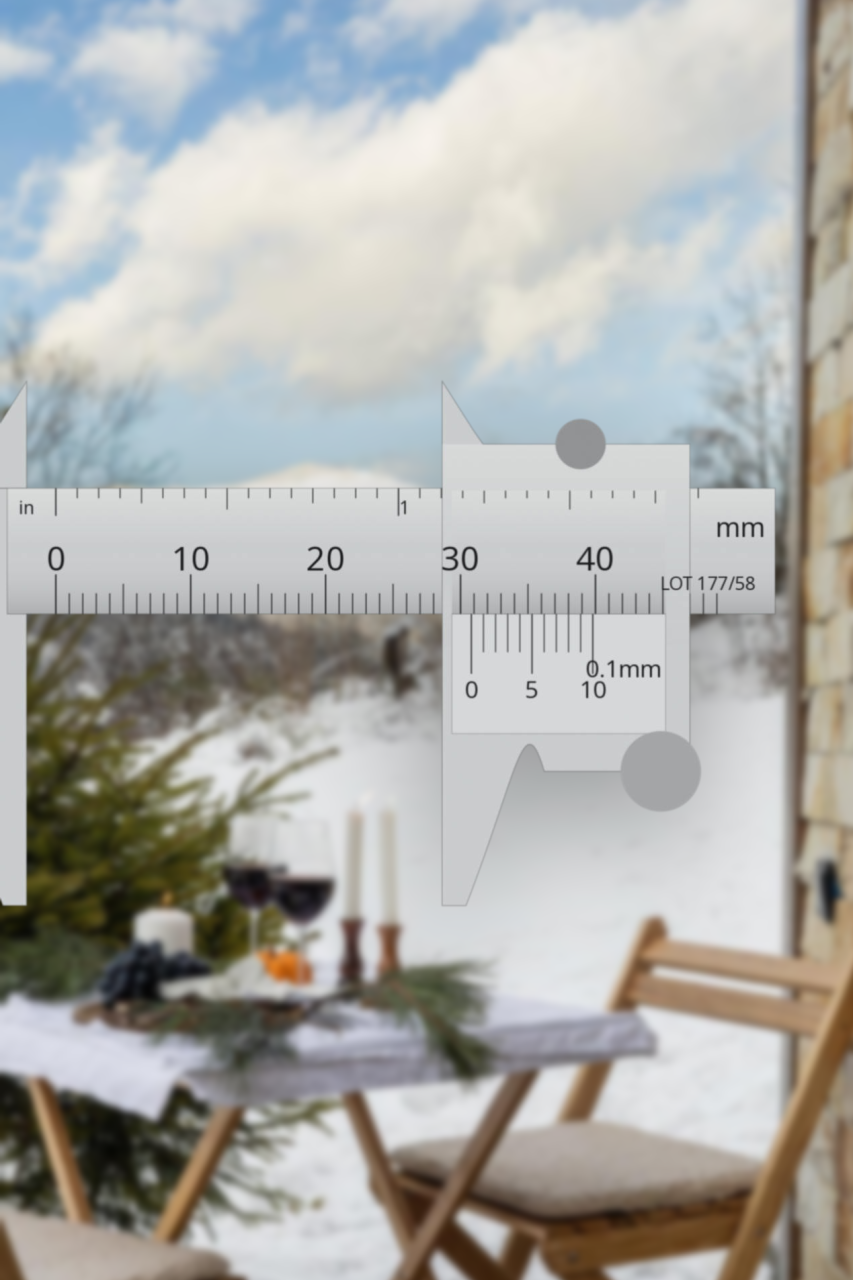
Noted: {"value": 30.8, "unit": "mm"}
